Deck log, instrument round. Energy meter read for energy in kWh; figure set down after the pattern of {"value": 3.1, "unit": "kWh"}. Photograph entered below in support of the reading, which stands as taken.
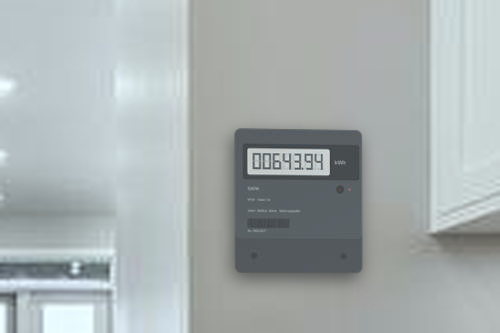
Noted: {"value": 643.94, "unit": "kWh"}
